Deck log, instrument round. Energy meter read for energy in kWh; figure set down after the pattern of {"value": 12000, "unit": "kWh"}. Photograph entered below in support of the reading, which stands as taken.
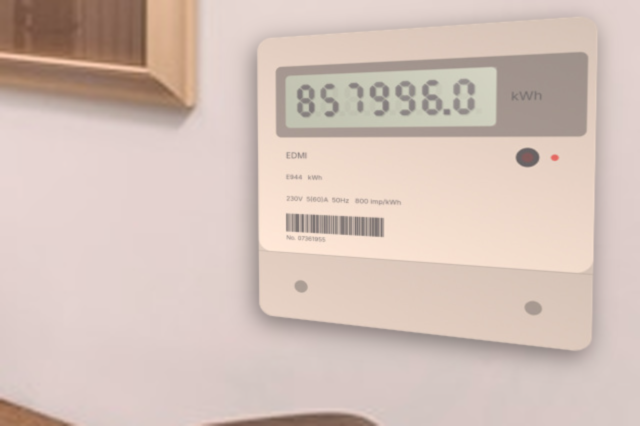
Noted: {"value": 857996.0, "unit": "kWh"}
